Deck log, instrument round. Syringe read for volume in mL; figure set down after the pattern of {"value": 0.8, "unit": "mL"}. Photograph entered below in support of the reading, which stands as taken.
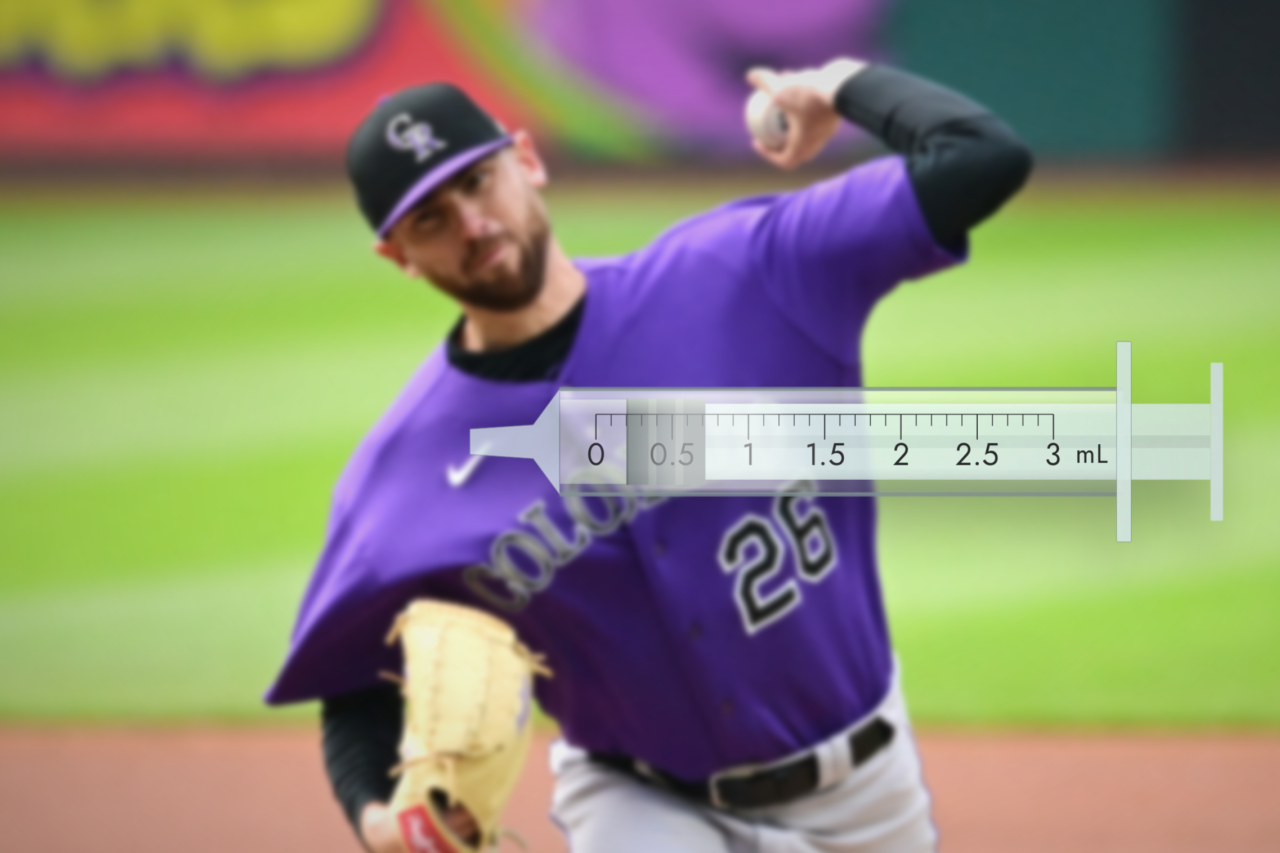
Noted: {"value": 0.2, "unit": "mL"}
